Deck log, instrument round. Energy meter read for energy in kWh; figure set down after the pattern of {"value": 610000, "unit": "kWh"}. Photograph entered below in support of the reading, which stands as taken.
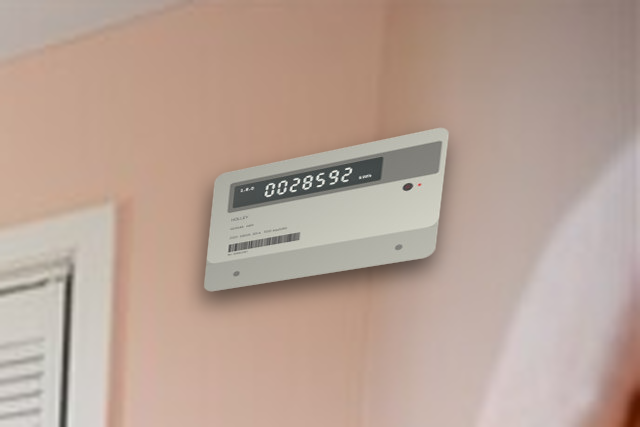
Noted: {"value": 28592, "unit": "kWh"}
